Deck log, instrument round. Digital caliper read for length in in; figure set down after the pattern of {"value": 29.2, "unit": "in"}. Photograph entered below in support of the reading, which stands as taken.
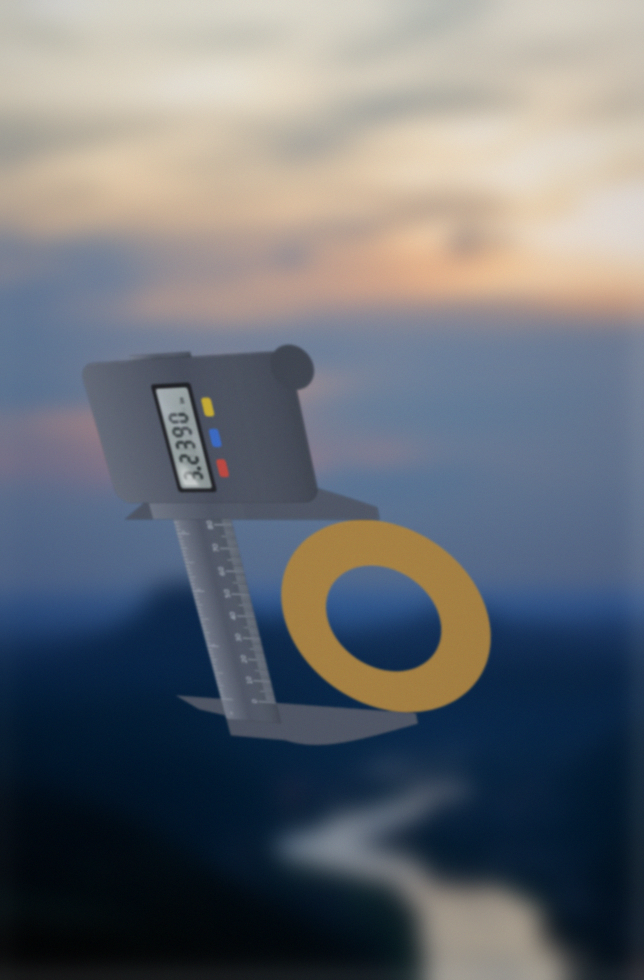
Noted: {"value": 3.2390, "unit": "in"}
